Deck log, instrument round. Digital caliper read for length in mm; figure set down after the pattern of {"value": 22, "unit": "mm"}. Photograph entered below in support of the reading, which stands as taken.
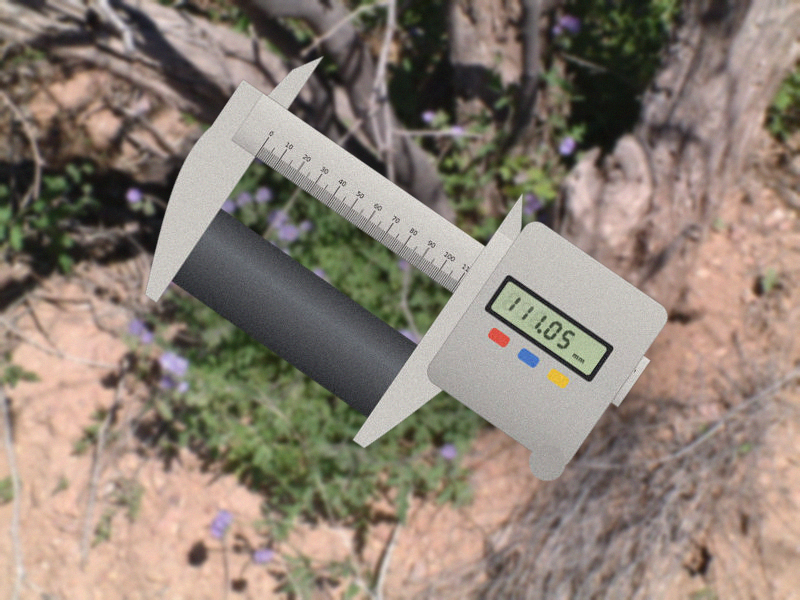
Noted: {"value": 111.05, "unit": "mm"}
